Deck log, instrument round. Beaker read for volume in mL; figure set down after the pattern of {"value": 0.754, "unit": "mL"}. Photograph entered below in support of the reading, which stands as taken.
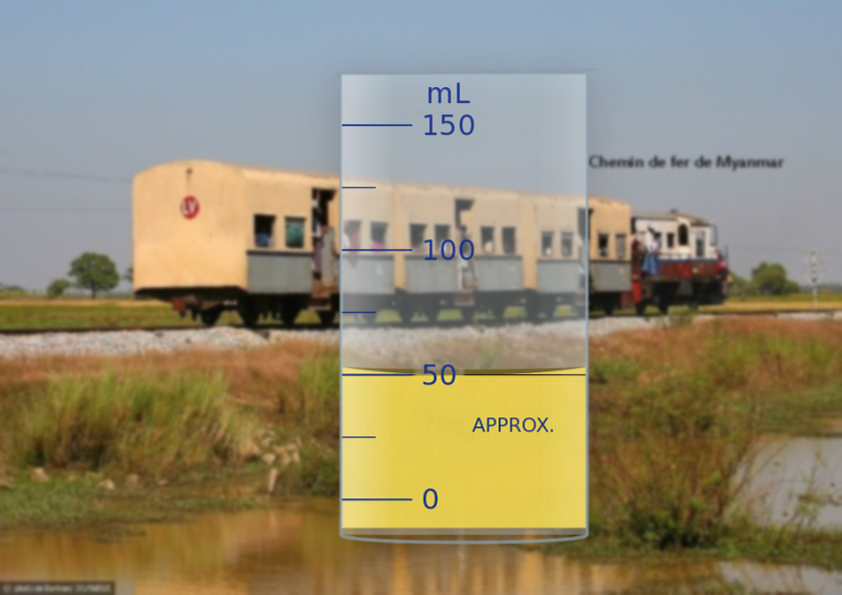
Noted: {"value": 50, "unit": "mL"}
